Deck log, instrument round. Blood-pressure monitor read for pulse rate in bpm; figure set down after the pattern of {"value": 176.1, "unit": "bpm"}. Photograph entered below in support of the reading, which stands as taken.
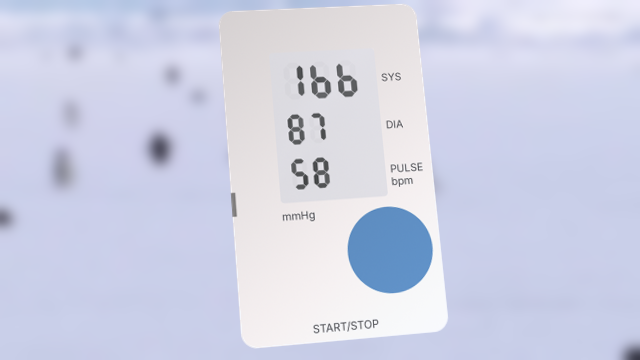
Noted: {"value": 58, "unit": "bpm"}
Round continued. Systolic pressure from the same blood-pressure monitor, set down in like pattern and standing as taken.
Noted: {"value": 166, "unit": "mmHg"}
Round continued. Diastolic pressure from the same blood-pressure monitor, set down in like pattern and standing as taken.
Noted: {"value": 87, "unit": "mmHg"}
